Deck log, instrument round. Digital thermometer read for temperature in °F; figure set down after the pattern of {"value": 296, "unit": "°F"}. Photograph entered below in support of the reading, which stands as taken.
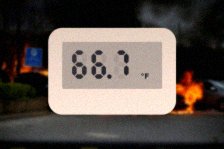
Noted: {"value": 66.7, "unit": "°F"}
